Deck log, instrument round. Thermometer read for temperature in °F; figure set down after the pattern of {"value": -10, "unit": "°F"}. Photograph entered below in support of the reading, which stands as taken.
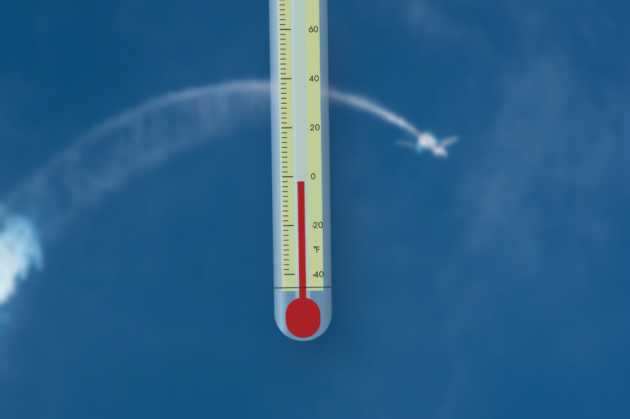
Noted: {"value": -2, "unit": "°F"}
